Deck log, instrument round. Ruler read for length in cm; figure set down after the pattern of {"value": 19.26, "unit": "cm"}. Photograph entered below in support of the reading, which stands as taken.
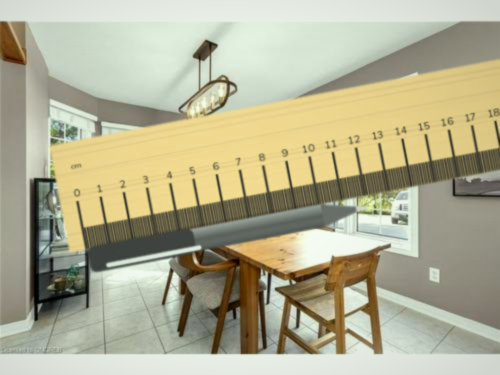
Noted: {"value": 12, "unit": "cm"}
